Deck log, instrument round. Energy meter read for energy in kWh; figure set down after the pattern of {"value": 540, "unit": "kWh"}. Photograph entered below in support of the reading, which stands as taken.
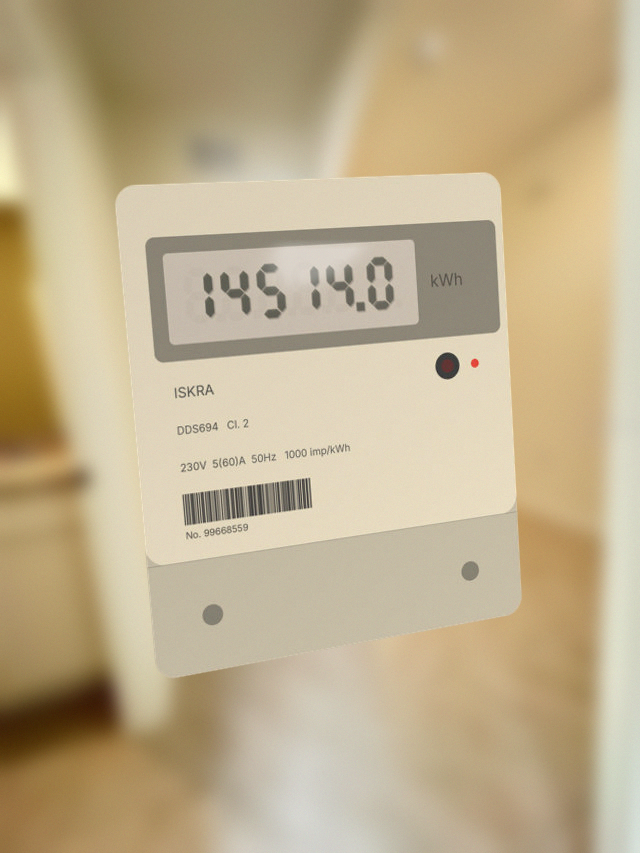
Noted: {"value": 14514.0, "unit": "kWh"}
